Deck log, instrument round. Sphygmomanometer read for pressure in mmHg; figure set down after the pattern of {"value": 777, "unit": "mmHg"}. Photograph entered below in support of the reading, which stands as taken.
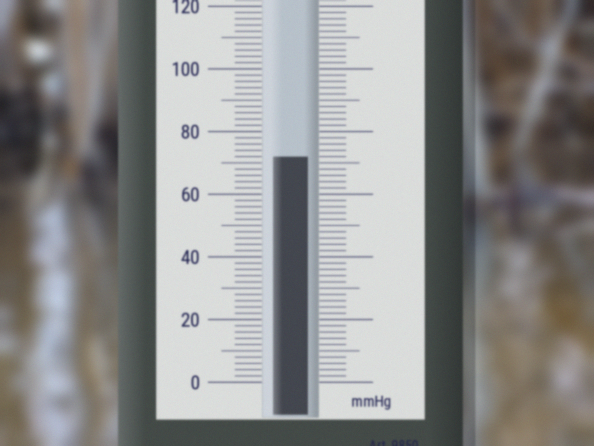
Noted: {"value": 72, "unit": "mmHg"}
